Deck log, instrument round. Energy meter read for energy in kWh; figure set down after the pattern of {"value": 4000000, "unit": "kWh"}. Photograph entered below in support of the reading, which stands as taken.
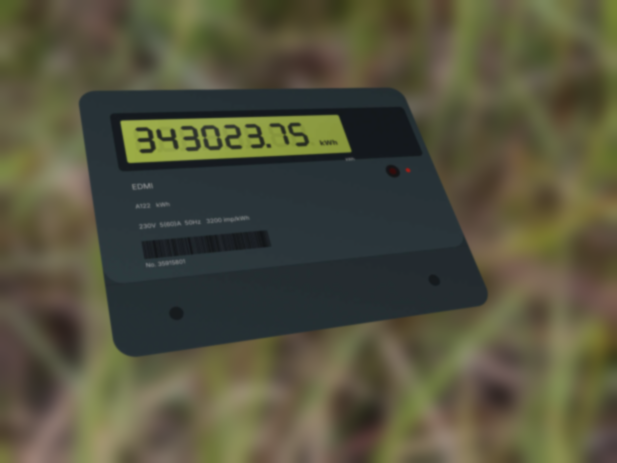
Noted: {"value": 343023.75, "unit": "kWh"}
